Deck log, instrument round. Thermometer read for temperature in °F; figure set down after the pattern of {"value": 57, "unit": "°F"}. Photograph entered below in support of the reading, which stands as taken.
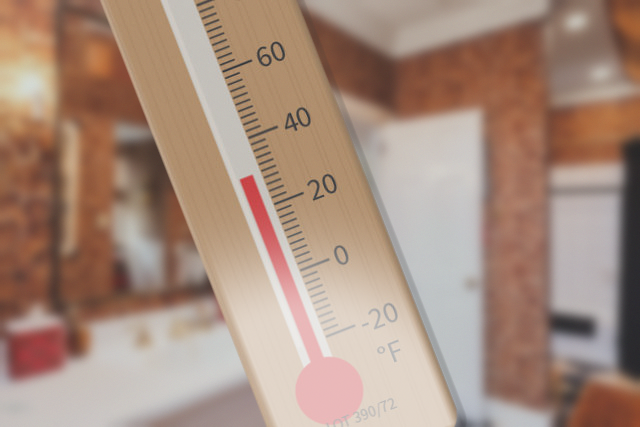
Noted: {"value": 30, "unit": "°F"}
